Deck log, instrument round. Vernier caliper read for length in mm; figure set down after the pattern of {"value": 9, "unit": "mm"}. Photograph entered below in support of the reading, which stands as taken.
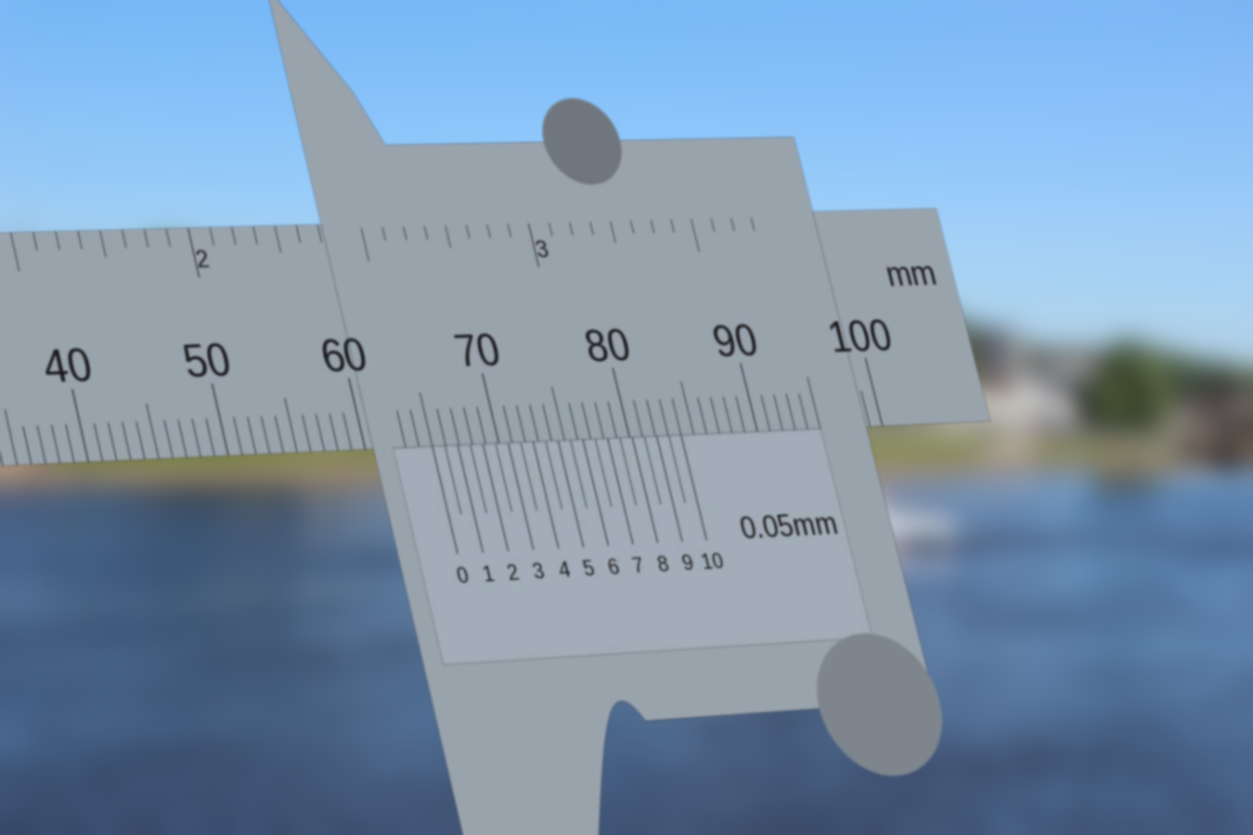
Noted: {"value": 65.0, "unit": "mm"}
